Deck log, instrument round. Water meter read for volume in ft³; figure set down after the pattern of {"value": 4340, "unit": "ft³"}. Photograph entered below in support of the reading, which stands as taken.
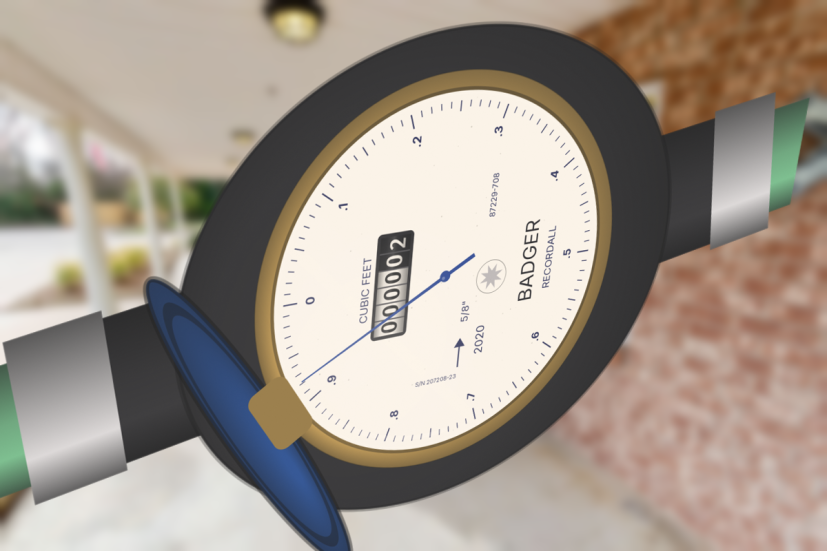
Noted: {"value": 1.92, "unit": "ft³"}
